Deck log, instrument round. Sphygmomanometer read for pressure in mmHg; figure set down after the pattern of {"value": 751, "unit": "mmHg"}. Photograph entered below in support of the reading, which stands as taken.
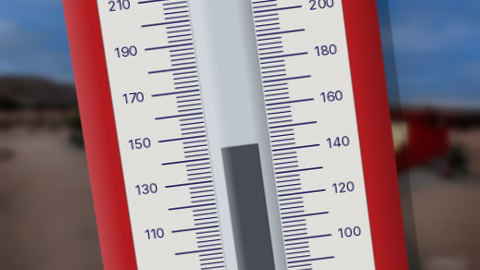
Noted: {"value": 144, "unit": "mmHg"}
